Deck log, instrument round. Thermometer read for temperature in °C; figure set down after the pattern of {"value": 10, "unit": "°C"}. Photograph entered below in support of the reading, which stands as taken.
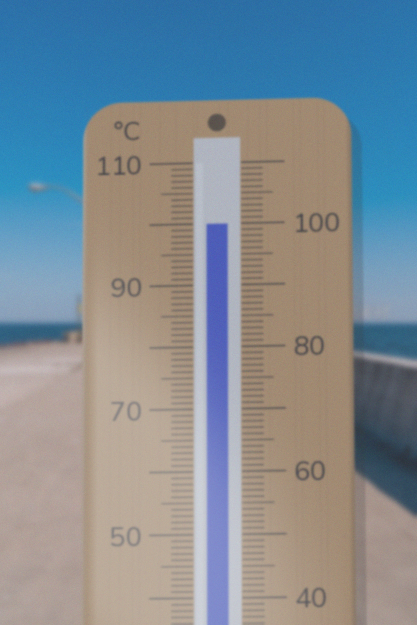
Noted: {"value": 100, "unit": "°C"}
